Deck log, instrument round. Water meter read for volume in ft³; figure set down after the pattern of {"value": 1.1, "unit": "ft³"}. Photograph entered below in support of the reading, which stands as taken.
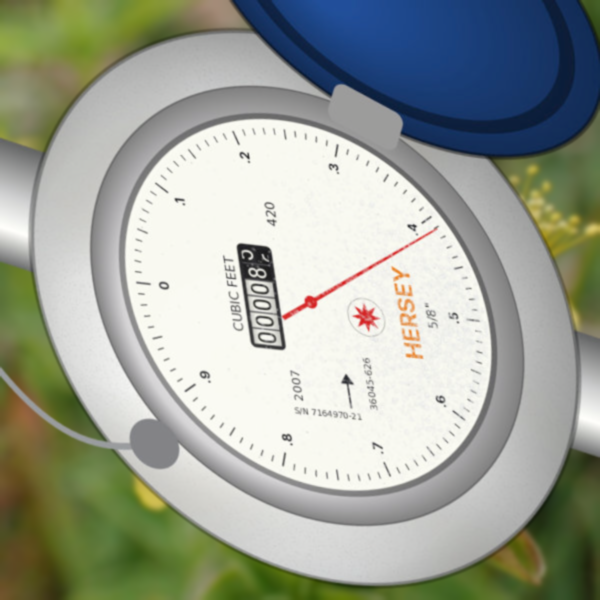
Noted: {"value": 85.41, "unit": "ft³"}
